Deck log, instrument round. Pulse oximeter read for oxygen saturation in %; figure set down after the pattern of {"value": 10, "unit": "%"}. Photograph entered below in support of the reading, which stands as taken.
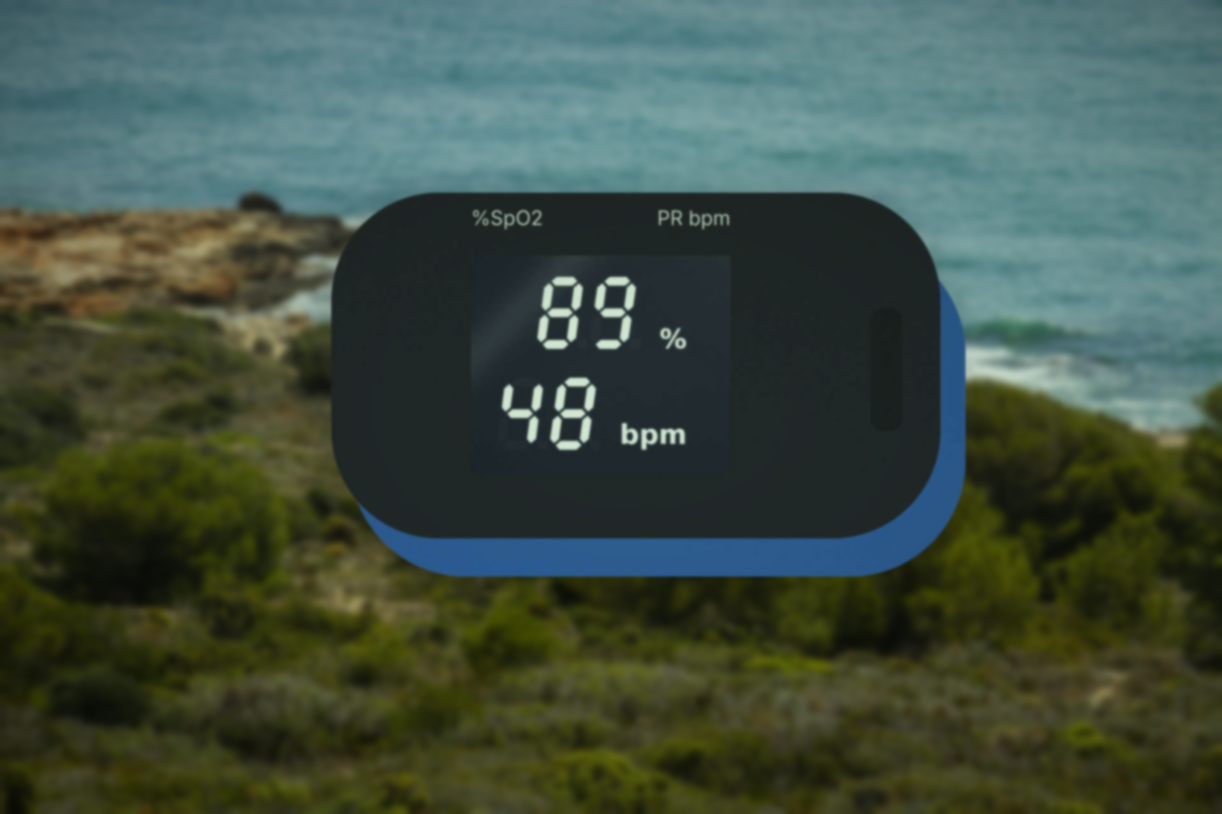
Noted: {"value": 89, "unit": "%"}
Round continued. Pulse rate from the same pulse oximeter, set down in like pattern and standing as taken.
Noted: {"value": 48, "unit": "bpm"}
